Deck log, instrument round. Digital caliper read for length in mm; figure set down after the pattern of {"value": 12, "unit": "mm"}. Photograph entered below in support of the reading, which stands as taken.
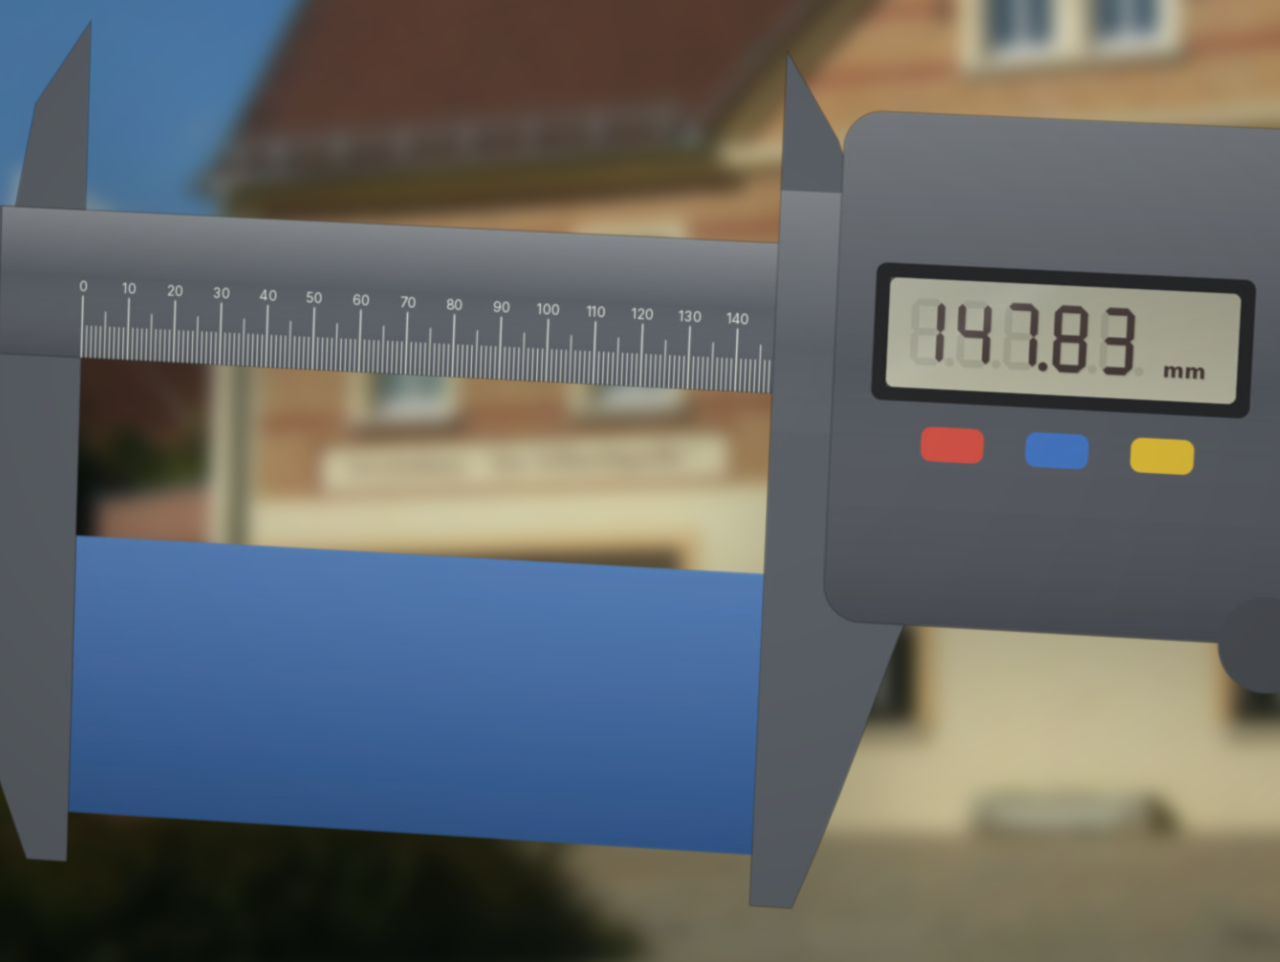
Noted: {"value": 147.83, "unit": "mm"}
